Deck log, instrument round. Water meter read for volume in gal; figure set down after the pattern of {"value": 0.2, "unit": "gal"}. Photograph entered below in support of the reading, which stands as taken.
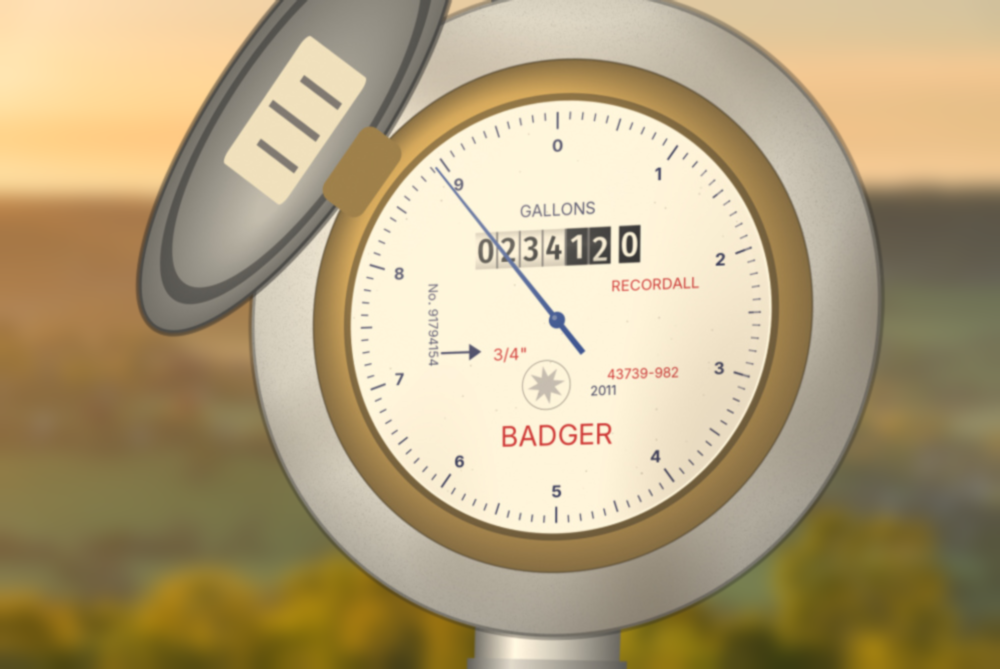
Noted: {"value": 234118.9, "unit": "gal"}
